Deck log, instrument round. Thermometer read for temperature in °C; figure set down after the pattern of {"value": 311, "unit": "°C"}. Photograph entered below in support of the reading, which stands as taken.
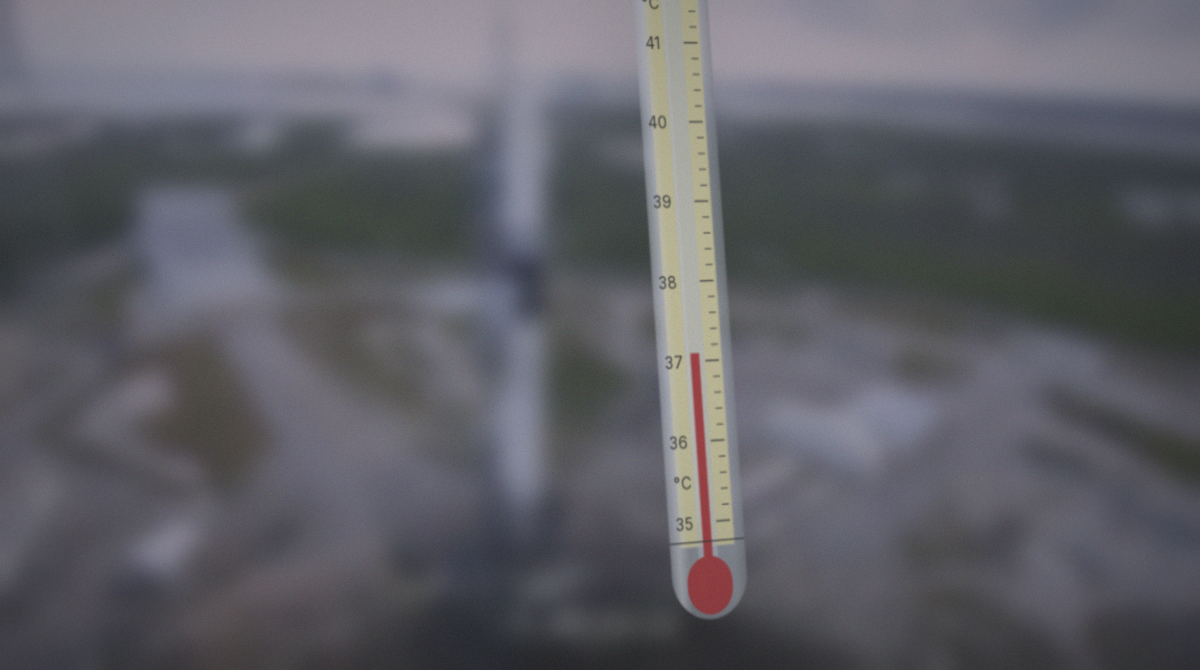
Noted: {"value": 37.1, "unit": "°C"}
